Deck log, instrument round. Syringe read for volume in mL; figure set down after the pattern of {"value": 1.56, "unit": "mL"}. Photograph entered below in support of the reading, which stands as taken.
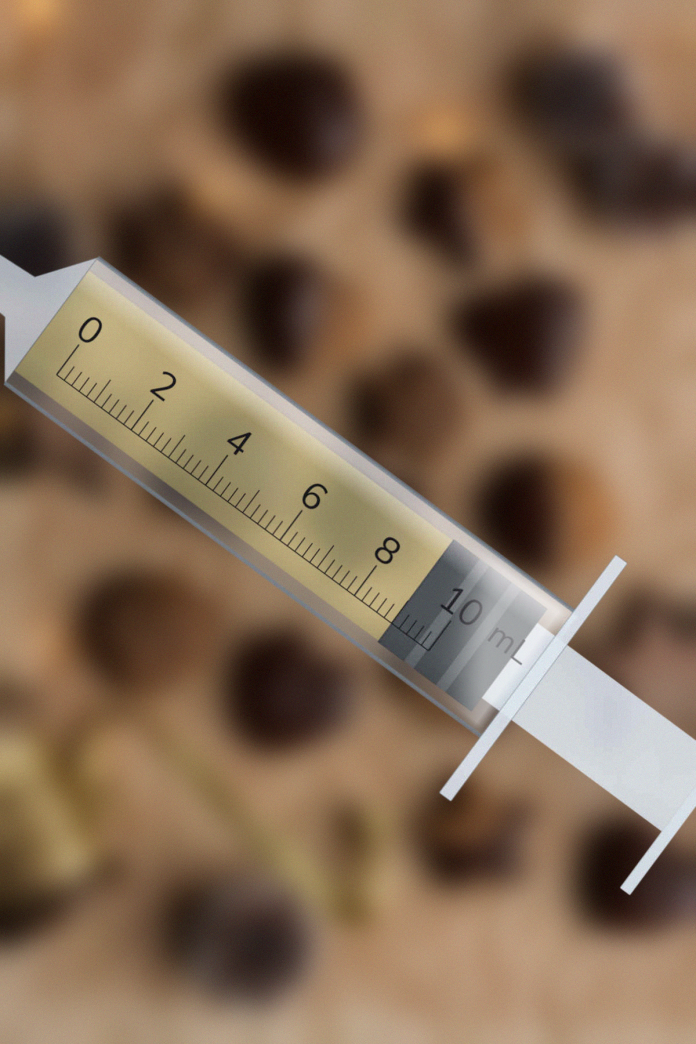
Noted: {"value": 9, "unit": "mL"}
